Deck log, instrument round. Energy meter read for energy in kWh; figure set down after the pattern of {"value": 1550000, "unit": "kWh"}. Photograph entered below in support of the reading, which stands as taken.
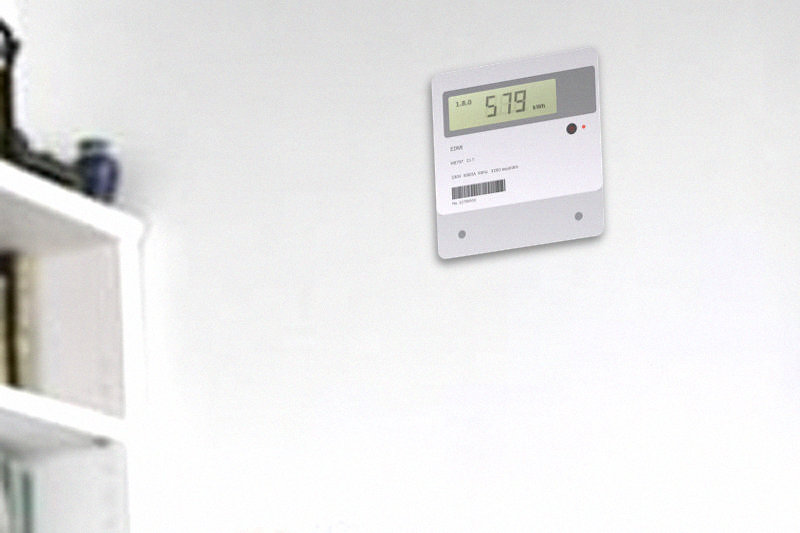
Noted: {"value": 579, "unit": "kWh"}
